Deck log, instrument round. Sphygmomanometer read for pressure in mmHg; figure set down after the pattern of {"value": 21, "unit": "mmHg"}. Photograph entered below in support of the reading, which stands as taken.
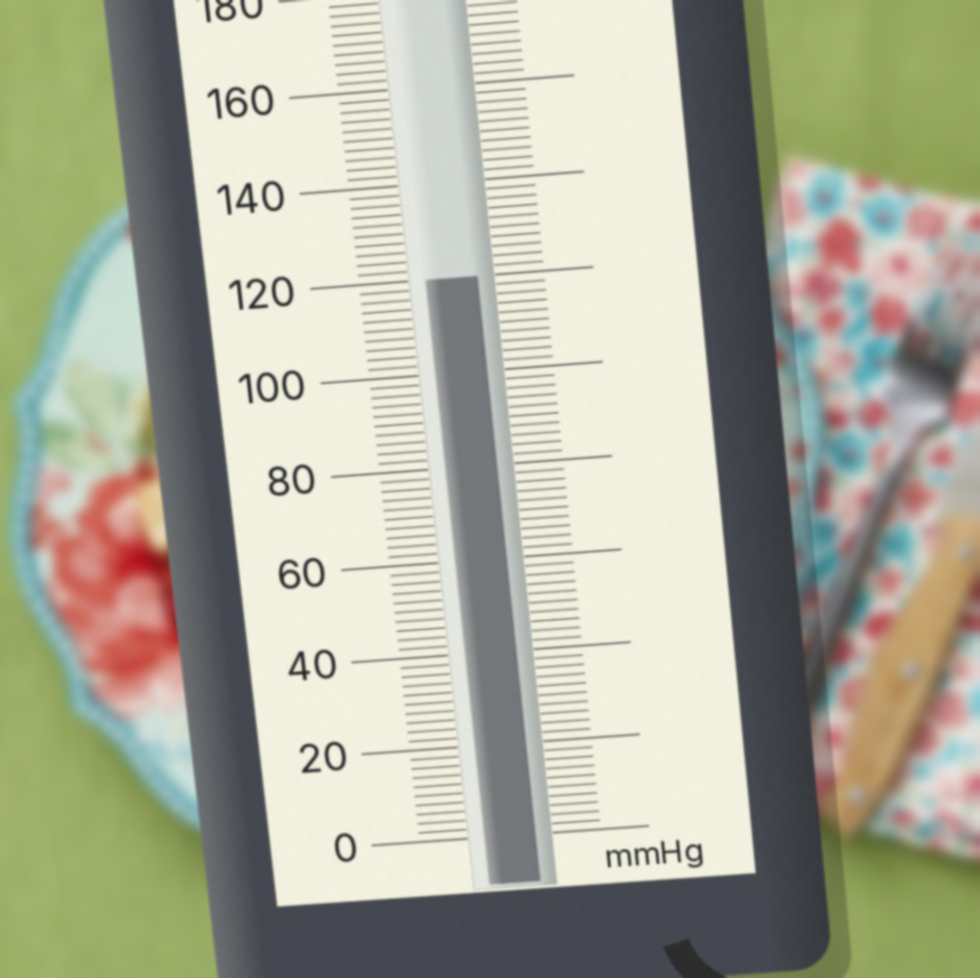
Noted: {"value": 120, "unit": "mmHg"}
